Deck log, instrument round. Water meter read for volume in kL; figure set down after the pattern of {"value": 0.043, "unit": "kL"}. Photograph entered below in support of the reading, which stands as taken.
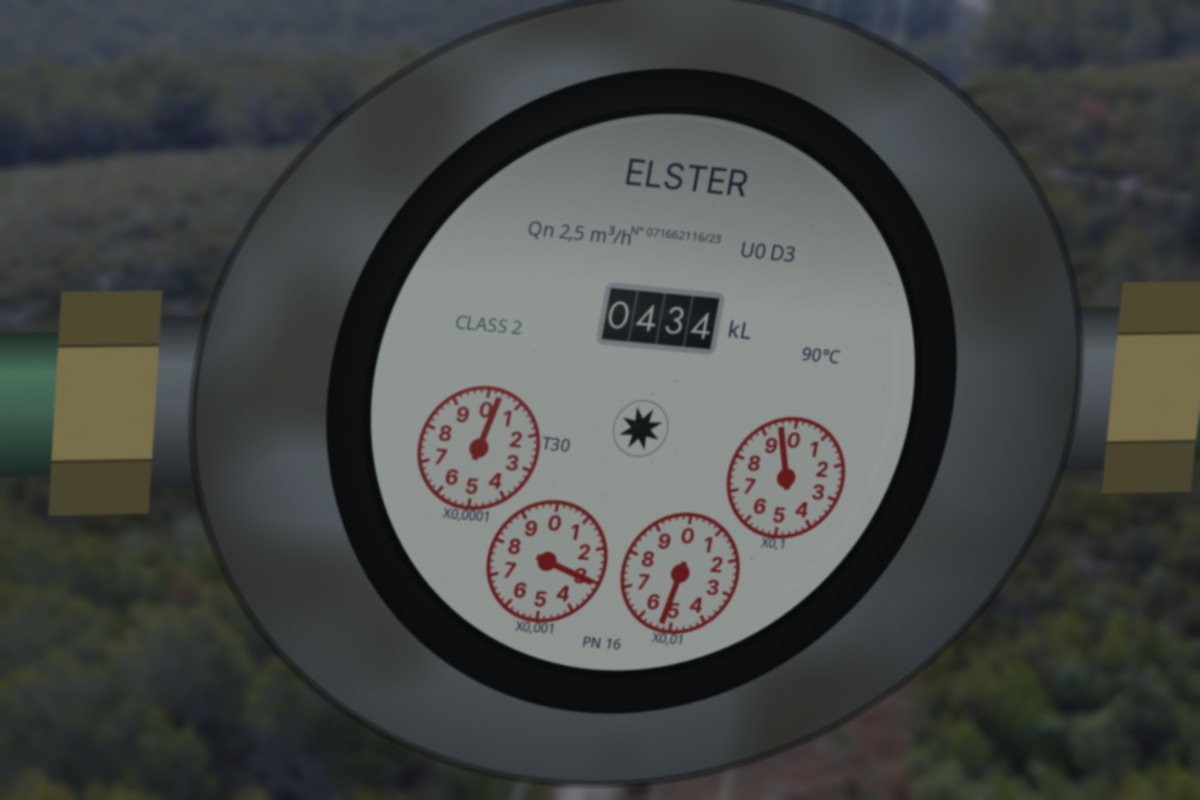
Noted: {"value": 433.9530, "unit": "kL"}
